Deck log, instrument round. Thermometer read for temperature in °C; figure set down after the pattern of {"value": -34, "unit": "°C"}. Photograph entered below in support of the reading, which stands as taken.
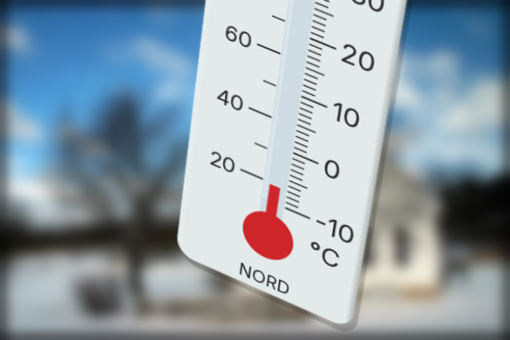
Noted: {"value": -7, "unit": "°C"}
